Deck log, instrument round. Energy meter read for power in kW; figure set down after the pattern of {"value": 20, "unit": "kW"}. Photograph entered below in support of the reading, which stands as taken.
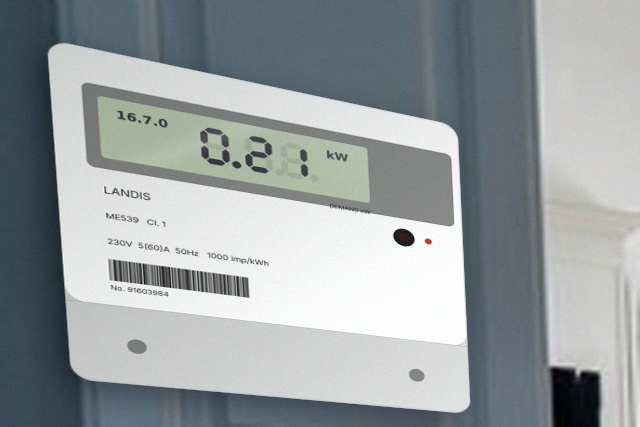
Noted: {"value": 0.21, "unit": "kW"}
